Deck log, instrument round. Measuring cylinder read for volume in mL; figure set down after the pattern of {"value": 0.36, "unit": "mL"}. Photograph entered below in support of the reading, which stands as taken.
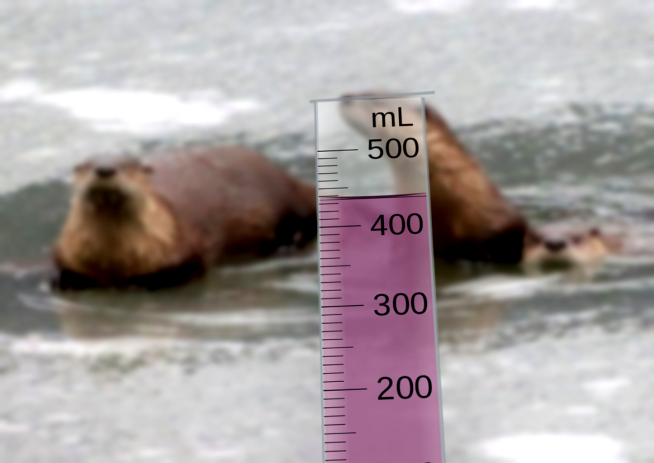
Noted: {"value": 435, "unit": "mL"}
